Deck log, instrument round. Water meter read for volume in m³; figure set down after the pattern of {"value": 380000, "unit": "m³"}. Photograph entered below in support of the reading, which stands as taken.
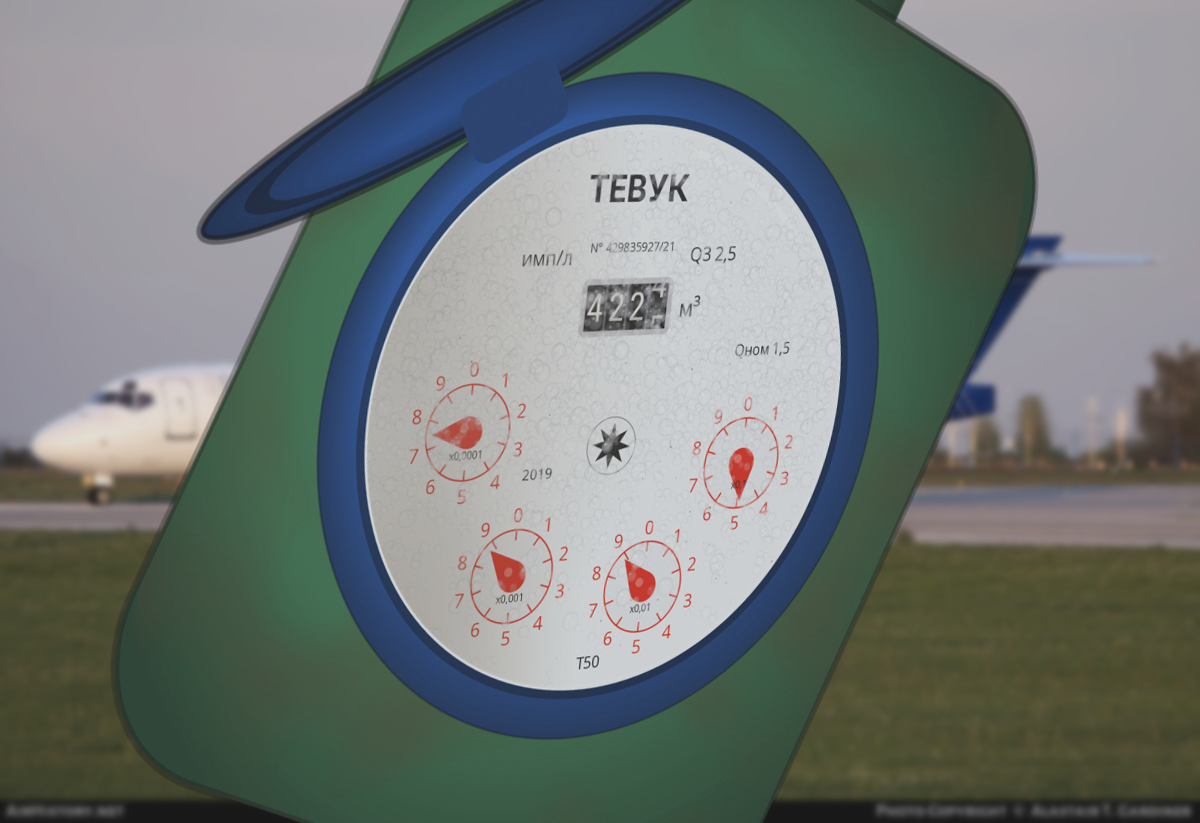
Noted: {"value": 4224.4887, "unit": "m³"}
